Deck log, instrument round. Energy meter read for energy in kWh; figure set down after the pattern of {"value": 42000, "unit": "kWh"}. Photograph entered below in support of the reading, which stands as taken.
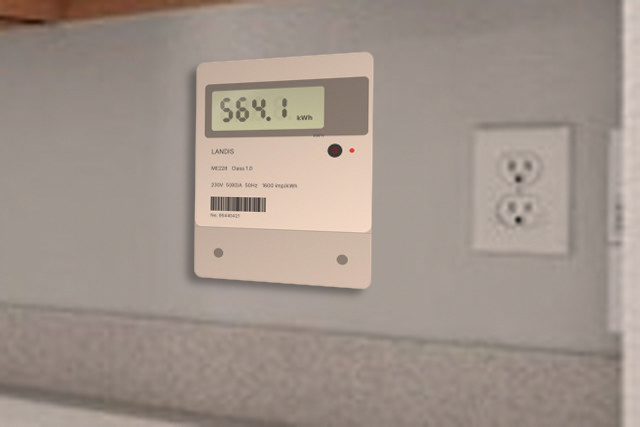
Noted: {"value": 564.1, "unit": "kWh"}
